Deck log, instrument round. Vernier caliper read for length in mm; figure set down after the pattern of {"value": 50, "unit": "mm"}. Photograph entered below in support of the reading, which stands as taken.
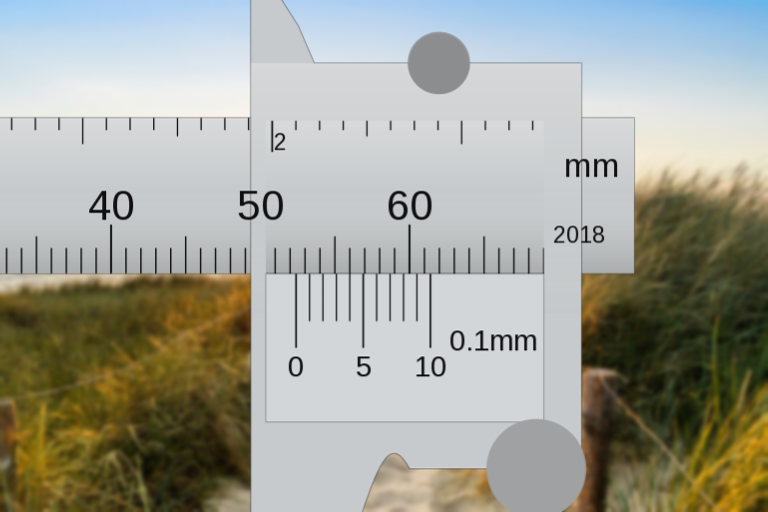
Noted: {"value": 52.4, "unit": "mm"}
